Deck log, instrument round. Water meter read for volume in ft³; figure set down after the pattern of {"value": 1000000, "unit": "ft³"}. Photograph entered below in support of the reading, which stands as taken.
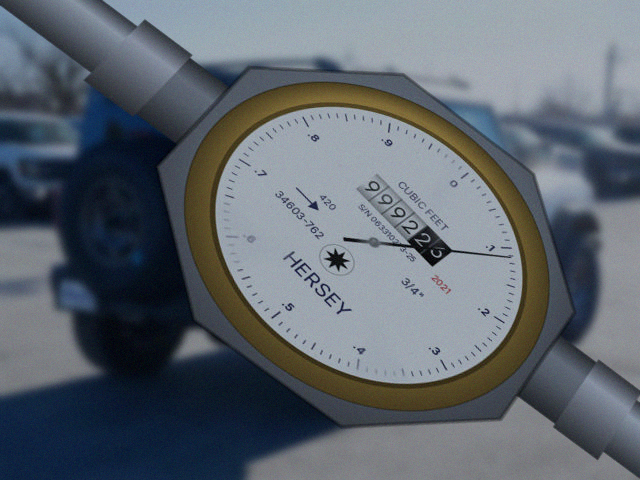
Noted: {"value": 999226.11, "unit": "ft³"}
